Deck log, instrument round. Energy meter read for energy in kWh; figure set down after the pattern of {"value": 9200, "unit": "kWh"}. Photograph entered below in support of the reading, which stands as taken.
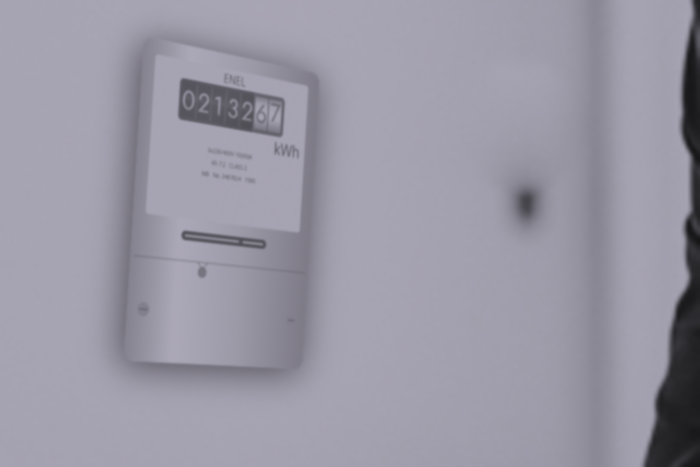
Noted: {"value": 2132.67, "unit": "kWh"}
